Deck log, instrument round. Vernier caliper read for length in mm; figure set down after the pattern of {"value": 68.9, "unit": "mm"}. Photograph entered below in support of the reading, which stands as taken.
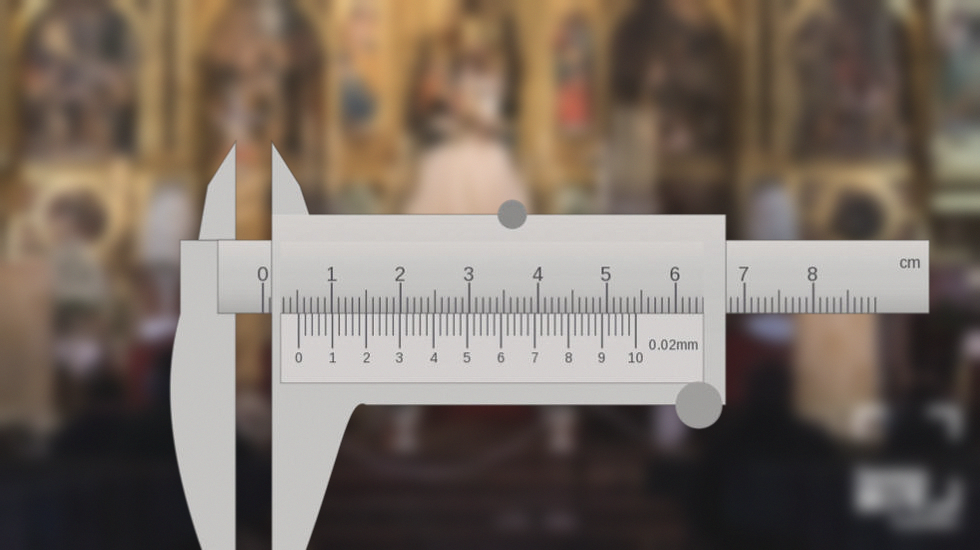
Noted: {"value": 5.2, "unit": "mm"}
